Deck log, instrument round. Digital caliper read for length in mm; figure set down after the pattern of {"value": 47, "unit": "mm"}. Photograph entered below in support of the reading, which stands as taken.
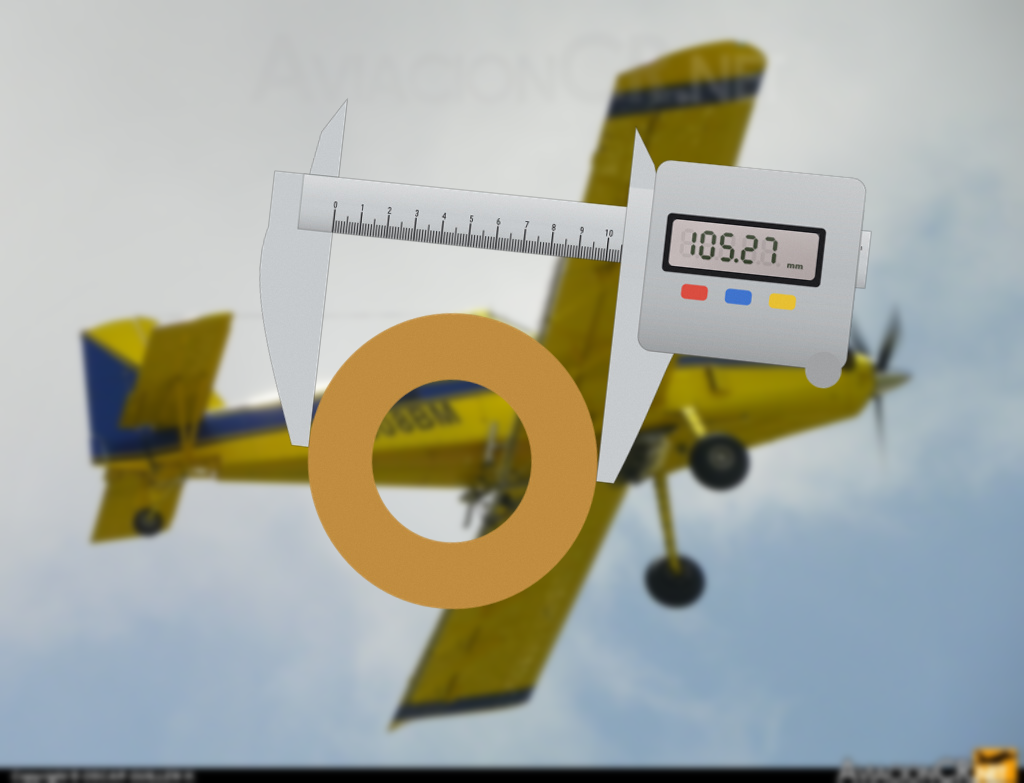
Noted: {"value": 105.27, "unit": "mm"}
